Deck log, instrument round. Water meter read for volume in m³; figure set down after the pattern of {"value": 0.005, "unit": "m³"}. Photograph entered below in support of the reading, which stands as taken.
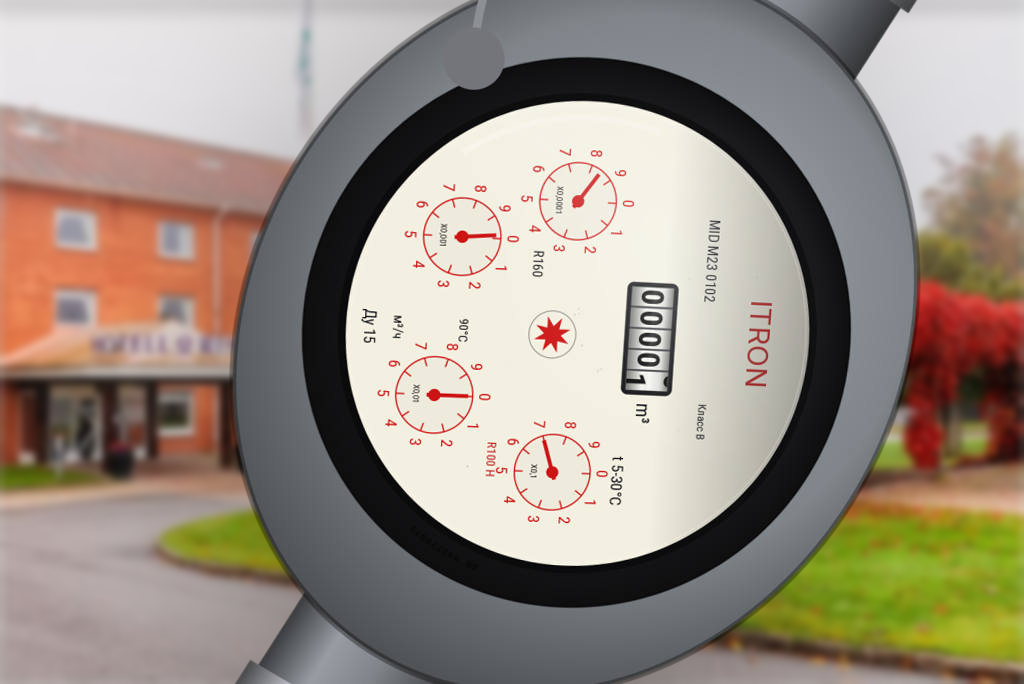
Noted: {"value": 0.6998, "unit": "m³"}
